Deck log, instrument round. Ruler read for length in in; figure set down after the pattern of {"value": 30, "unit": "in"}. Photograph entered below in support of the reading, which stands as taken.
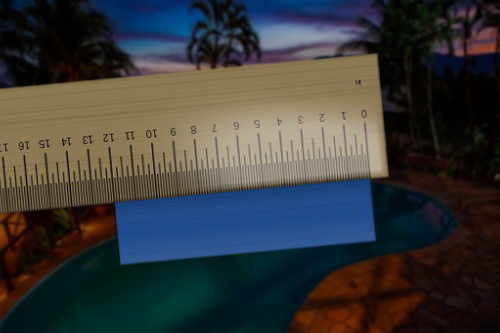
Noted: {"value": 12, "unit": "in"}
